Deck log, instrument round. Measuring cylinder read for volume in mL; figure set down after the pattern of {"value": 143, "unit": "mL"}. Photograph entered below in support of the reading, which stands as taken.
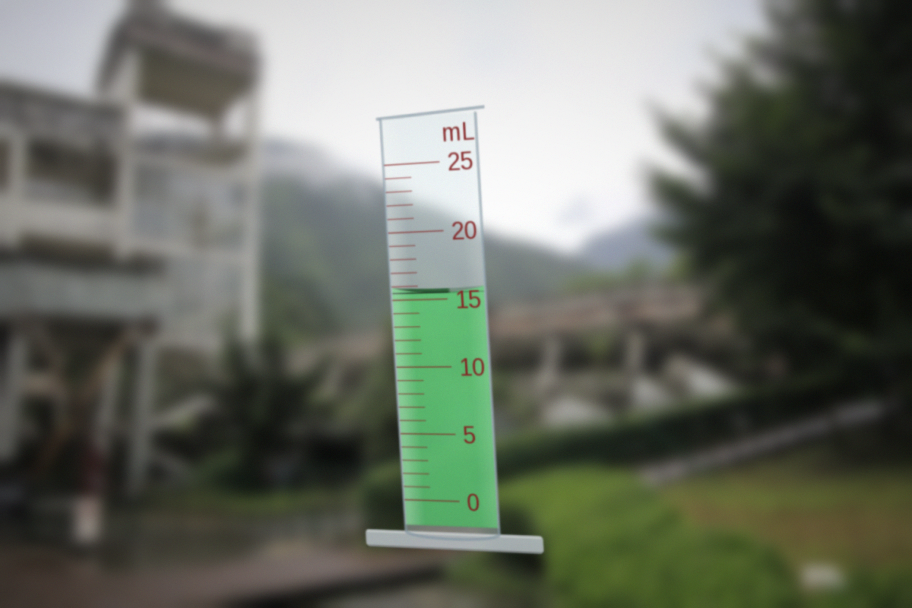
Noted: {"value": 15.5, "unit": "mL"}
